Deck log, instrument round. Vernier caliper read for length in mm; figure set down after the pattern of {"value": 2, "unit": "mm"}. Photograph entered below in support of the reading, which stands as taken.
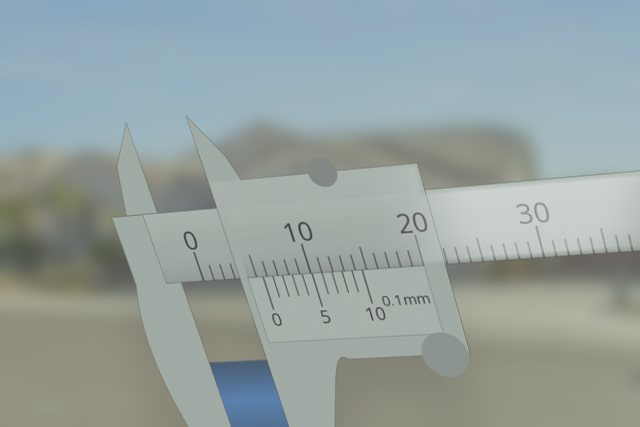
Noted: {"value": 5.6, "unit": "mm"}
